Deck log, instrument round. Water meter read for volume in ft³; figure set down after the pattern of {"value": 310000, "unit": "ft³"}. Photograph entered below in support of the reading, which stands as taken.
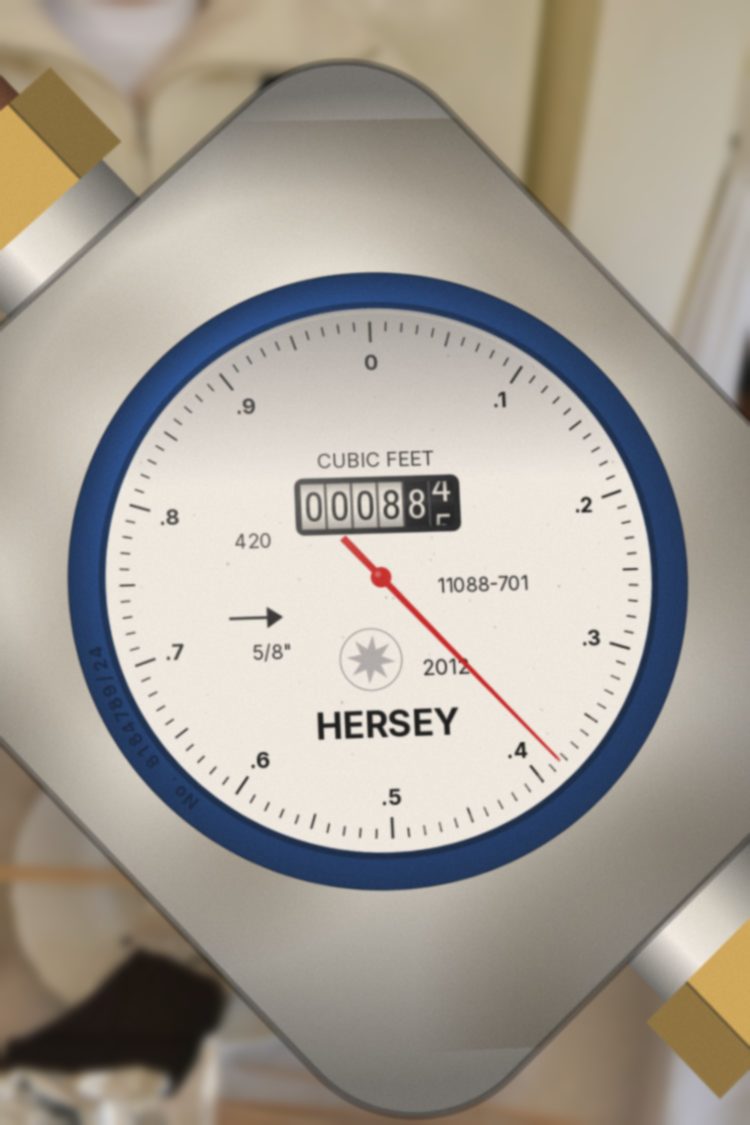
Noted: {"value": 884.38, "unit": "ft³"}
